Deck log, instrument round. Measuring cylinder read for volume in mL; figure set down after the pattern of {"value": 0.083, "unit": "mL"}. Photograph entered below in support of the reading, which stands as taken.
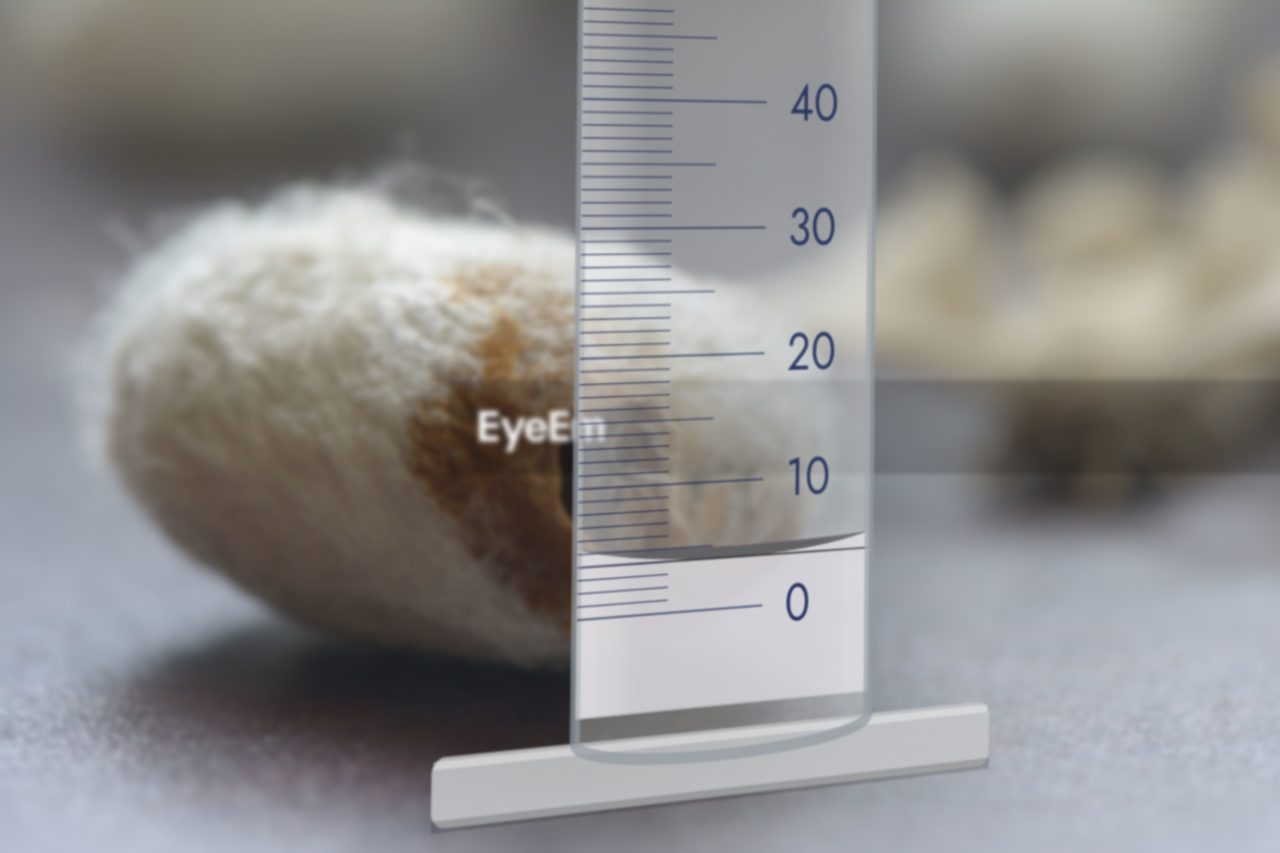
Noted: {"value": 4, "unit": "mL"}
